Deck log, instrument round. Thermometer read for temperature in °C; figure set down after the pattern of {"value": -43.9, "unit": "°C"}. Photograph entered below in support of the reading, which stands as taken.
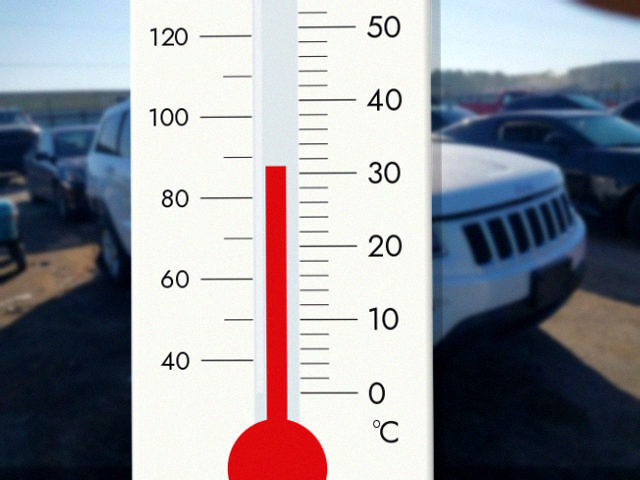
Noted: {"value": 31, "unit": "°C"}
